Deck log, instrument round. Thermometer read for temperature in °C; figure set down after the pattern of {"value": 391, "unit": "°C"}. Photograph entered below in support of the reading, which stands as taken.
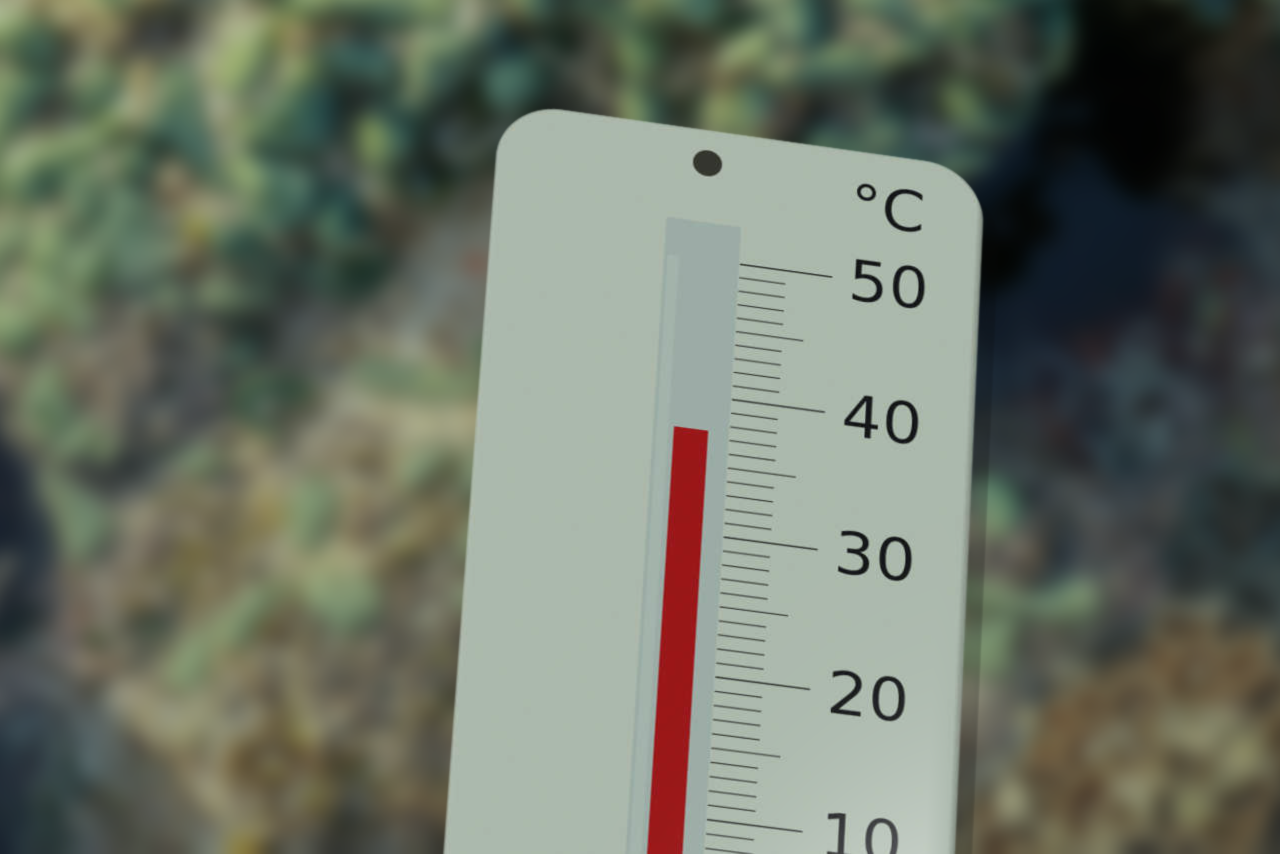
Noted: {"value": 37.5, "unit": "°C"}
